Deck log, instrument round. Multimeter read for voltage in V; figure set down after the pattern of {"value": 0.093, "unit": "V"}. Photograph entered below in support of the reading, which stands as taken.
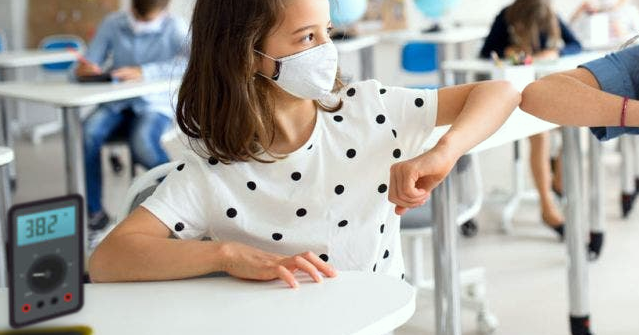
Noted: {"value": 382, "unit": "V"}
